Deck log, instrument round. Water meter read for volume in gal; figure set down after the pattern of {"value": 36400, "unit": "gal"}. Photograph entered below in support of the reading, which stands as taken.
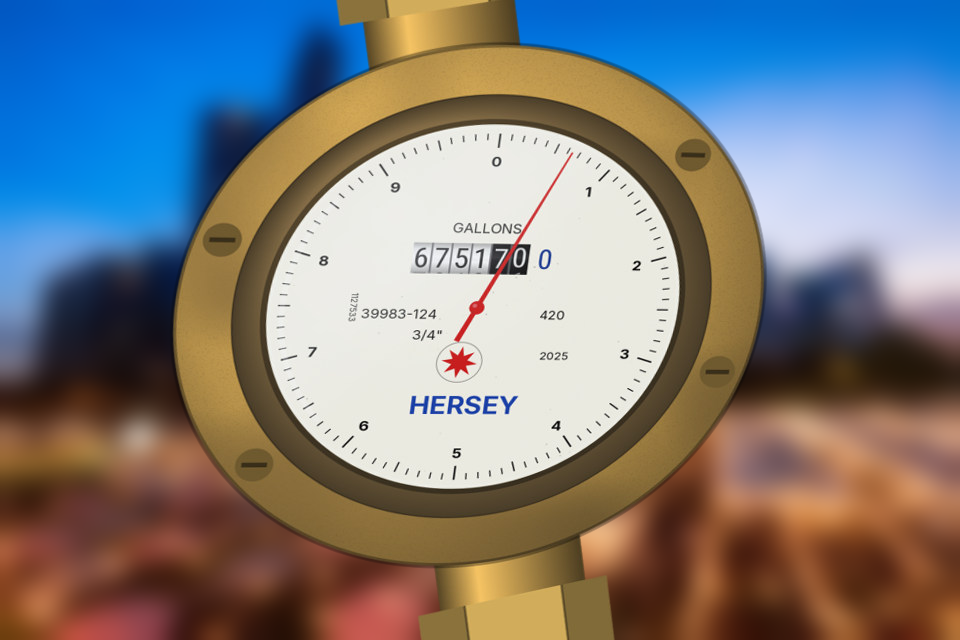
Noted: {"value": 6751700.6, "unit": "gal"}
